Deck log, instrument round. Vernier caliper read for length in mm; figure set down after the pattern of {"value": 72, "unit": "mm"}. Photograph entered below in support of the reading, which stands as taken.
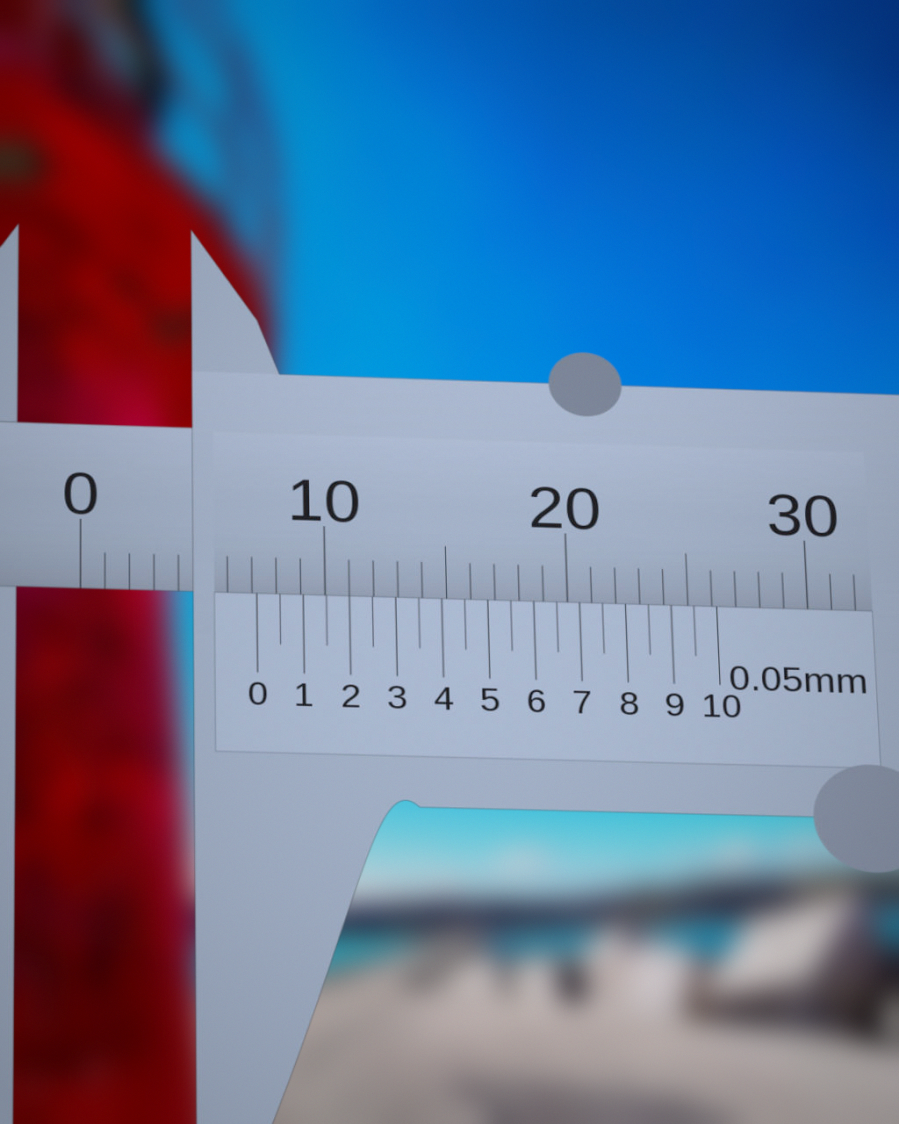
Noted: {"value": 7.20, "unit": "mm"}
